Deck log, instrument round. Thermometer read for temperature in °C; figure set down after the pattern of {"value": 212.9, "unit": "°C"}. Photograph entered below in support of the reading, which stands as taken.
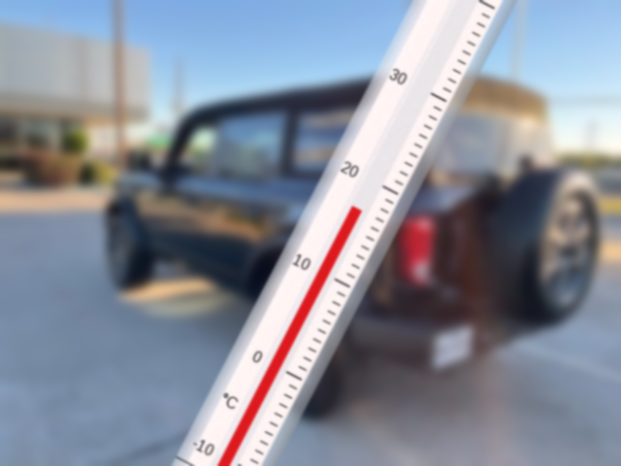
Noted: {"value": 17, "unit": "°C"}
